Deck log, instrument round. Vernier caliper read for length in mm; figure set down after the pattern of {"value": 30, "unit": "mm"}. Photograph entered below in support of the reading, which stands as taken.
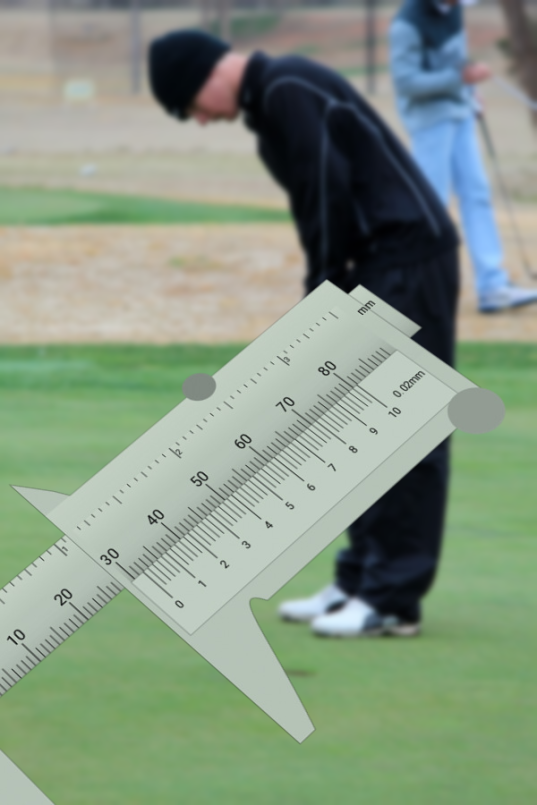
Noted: {"value": 31.8, "unit": "mm"}
